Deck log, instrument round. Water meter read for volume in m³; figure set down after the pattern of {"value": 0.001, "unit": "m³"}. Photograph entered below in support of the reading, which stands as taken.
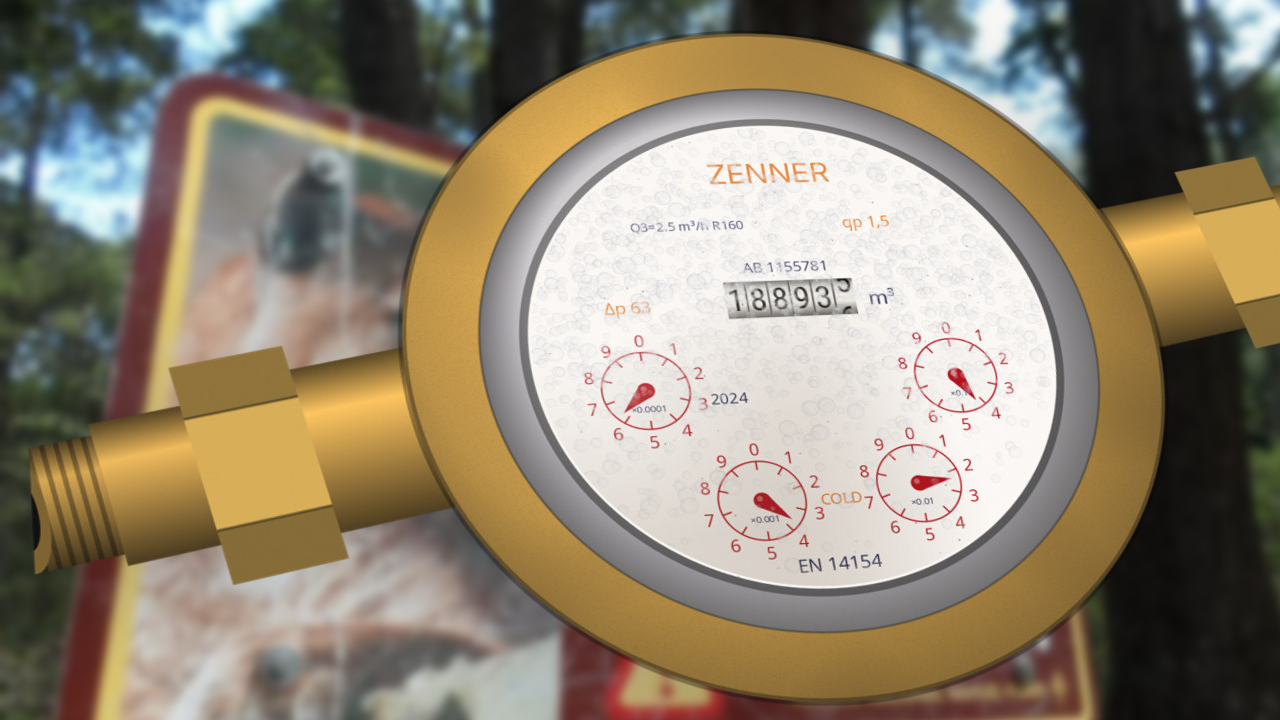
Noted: {"value": 188935.4236, "unit": "m³"}
